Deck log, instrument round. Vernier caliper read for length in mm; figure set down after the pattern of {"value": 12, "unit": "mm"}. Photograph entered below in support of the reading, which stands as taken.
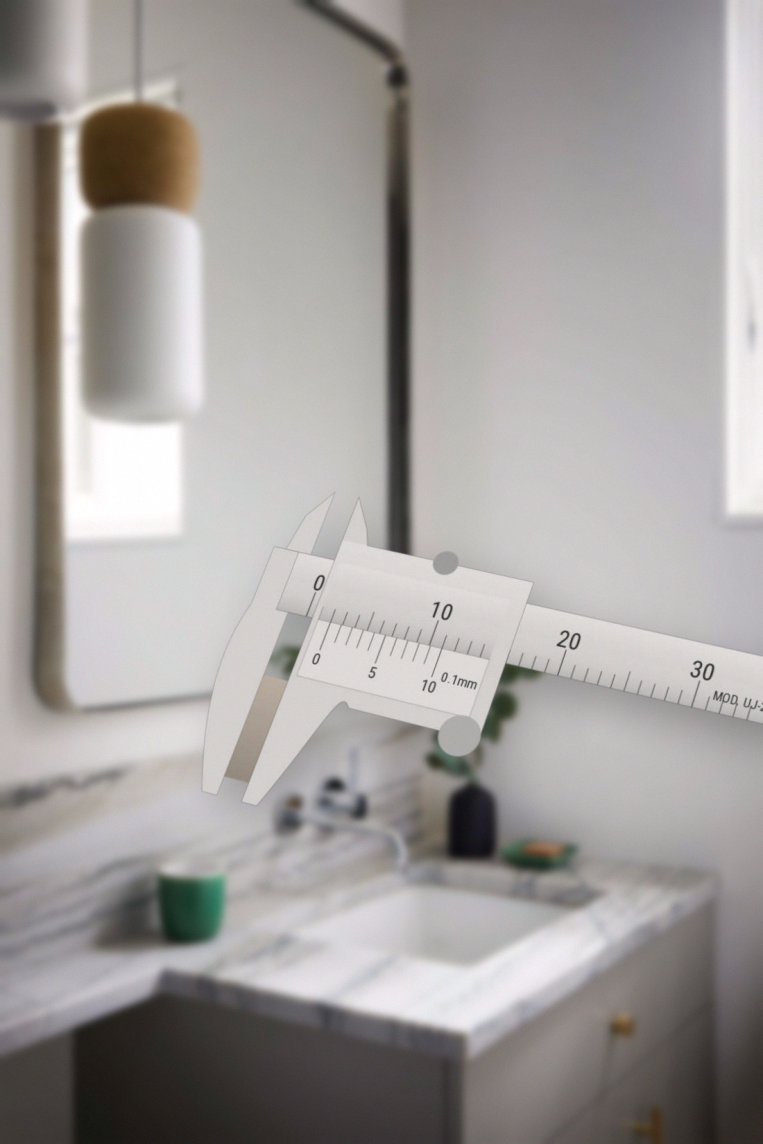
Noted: {"value": 2.0, "unit": "mm"}
